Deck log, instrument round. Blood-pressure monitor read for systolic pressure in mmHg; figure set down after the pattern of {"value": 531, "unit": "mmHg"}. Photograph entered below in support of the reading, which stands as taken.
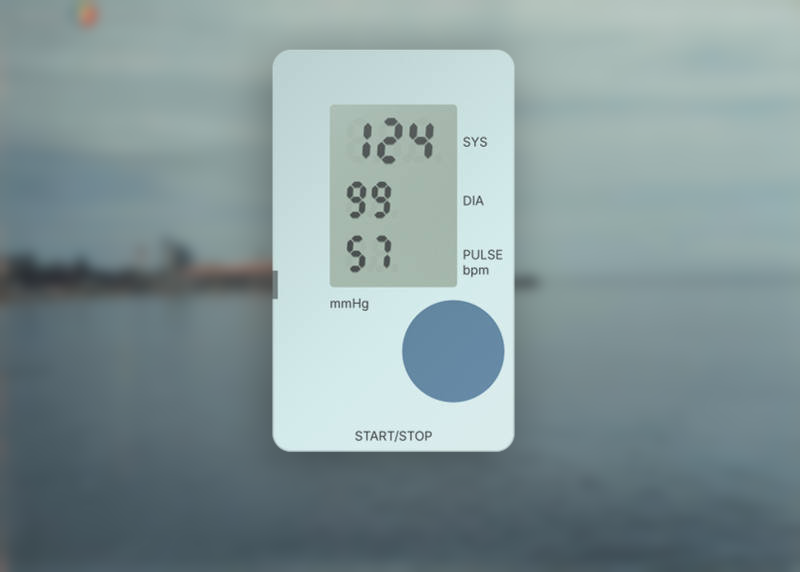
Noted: {"value": 124, "unit": "mmHg"}
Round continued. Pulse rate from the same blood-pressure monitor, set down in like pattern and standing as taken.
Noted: {"value": 57, "unit": "bpm"}
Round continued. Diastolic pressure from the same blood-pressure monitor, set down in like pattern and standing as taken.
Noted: {"value": 99, "unit": "mmHg"}
